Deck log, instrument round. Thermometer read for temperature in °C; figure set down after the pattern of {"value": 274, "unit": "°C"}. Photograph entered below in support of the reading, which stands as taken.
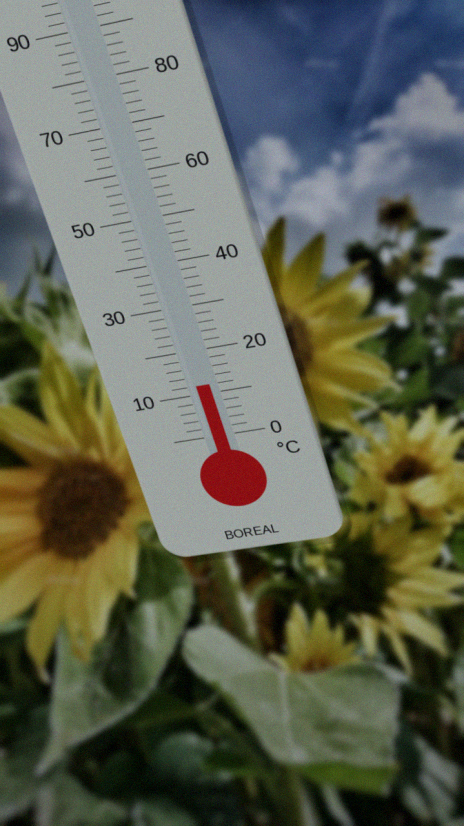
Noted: {"value": 12, "unit": "°C"}
